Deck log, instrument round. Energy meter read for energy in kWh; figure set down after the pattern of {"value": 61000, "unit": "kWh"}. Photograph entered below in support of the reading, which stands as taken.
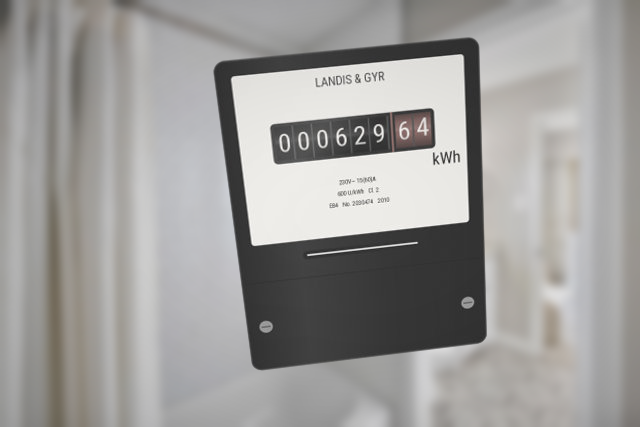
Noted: {"value": 629.64, "unit": "kWh"}
